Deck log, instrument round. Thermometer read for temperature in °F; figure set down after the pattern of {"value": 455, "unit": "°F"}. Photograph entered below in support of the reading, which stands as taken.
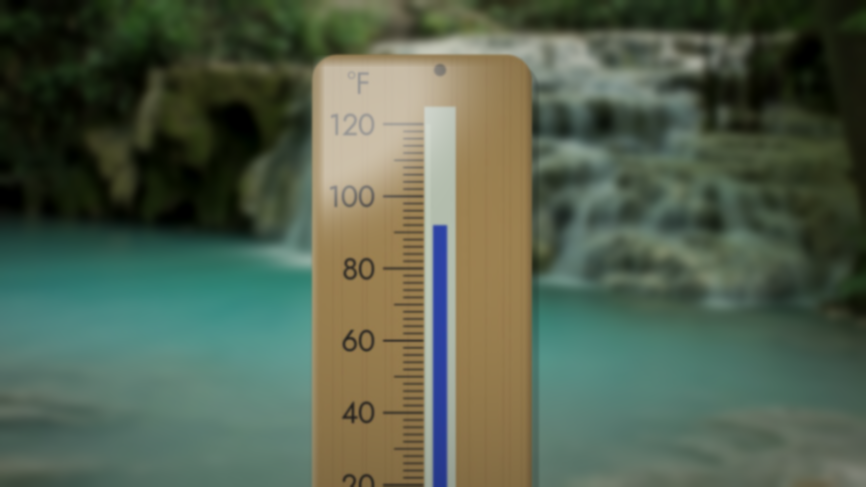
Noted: {"value": 92, "unit": "°F"}
